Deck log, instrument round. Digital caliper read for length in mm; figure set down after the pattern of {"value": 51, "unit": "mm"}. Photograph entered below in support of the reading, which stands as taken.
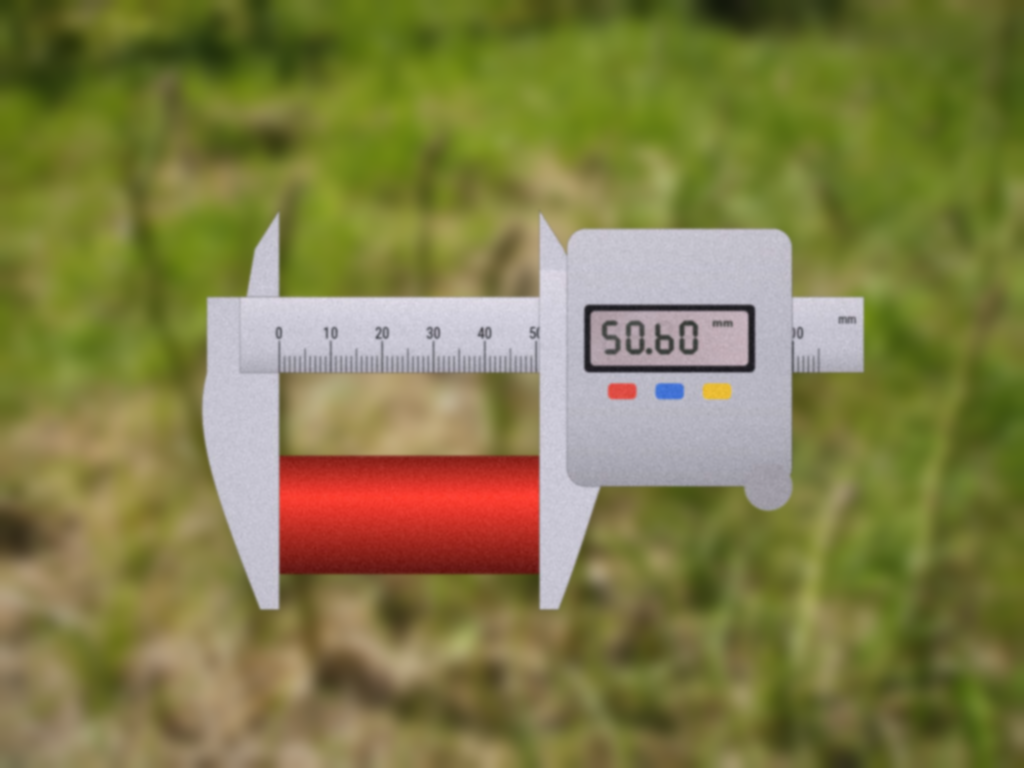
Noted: {"value": 50.60, "unit": "mm"}
